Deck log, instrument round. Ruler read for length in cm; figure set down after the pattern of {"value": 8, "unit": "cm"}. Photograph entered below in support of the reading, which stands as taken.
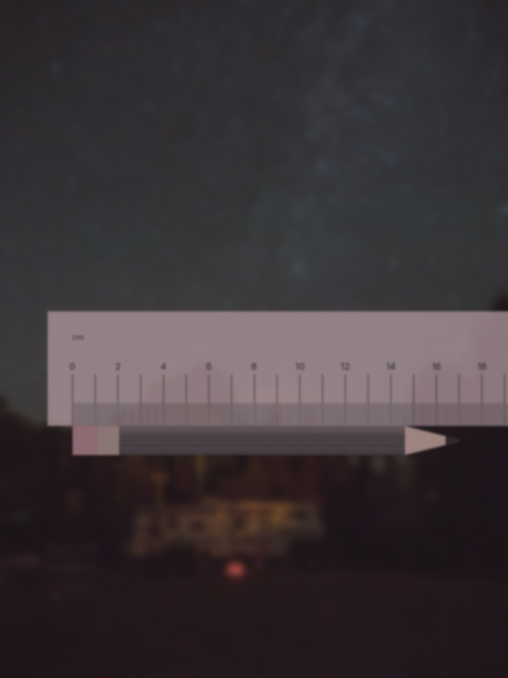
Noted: {"value": 17, "unit": "cm"}
